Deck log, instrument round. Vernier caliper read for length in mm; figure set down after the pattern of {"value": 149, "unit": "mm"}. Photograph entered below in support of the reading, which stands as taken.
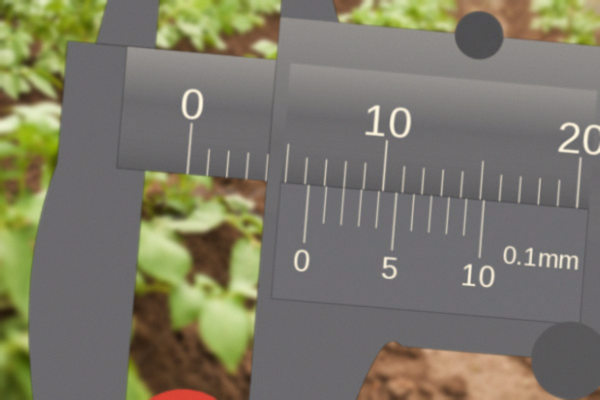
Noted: {"value": 6.2, "unit": "mm"}
